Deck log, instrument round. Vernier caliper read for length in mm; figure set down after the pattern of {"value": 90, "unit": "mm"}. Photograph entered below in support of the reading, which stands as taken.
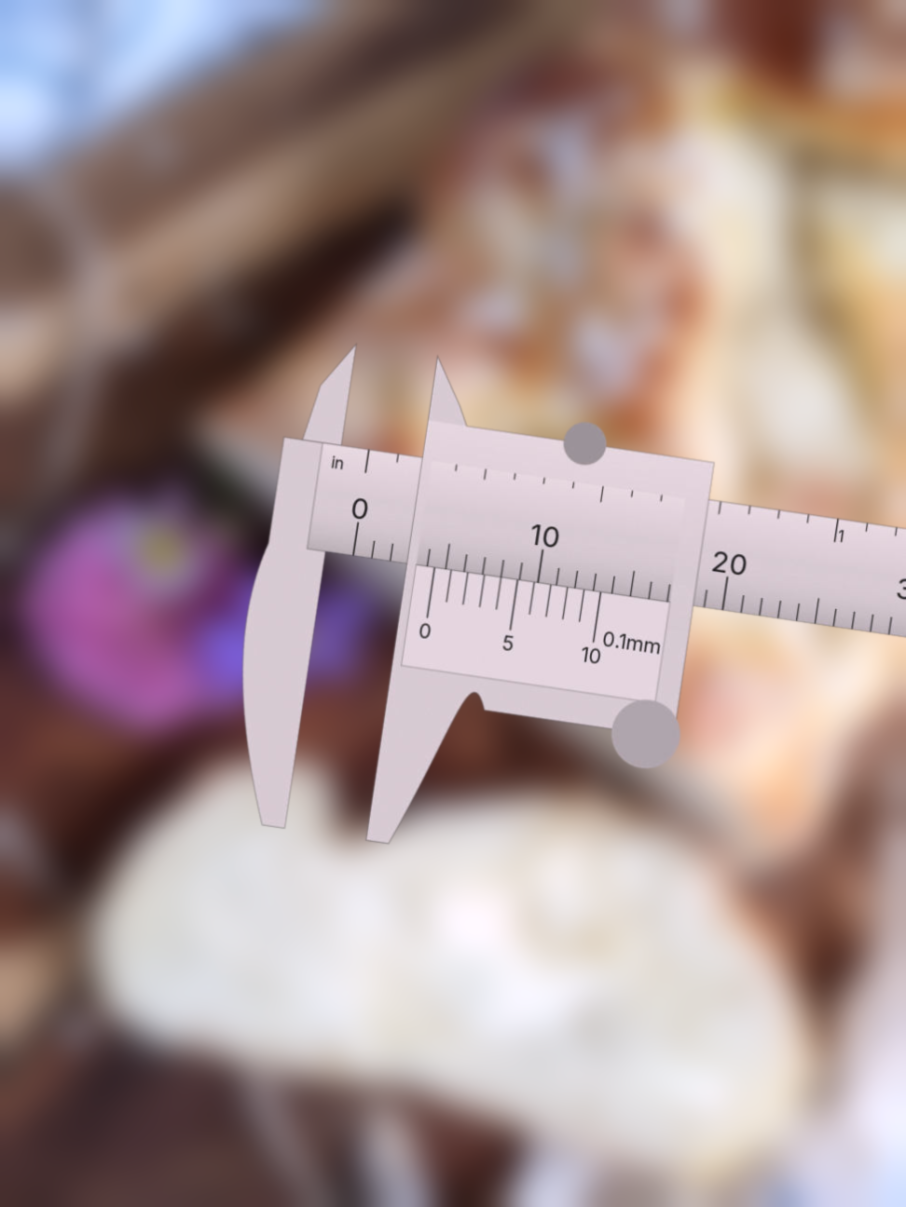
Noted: {"value": 4.4, "unit": "mm"}
